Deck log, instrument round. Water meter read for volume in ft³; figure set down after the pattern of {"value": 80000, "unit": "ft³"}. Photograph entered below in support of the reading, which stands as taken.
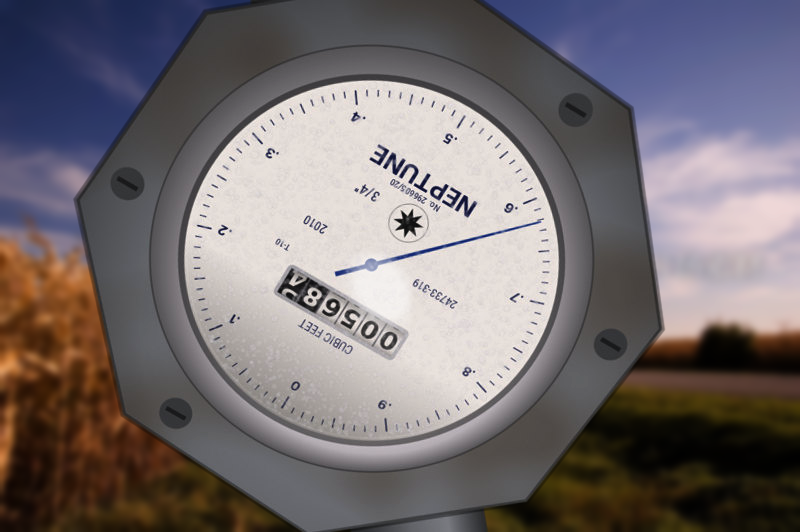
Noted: {"value": 5683.62, "unit": "ft³"}
